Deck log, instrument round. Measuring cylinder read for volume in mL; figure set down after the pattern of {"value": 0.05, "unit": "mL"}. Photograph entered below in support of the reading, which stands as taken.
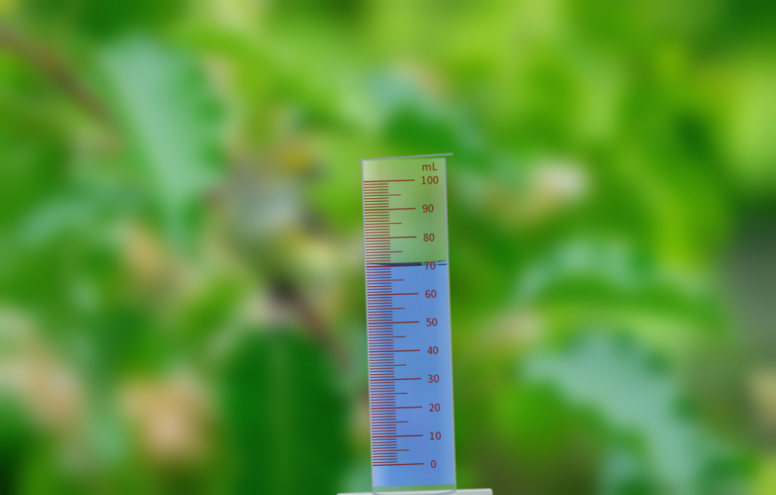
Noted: {"value": 70, "unit": "mL"}
